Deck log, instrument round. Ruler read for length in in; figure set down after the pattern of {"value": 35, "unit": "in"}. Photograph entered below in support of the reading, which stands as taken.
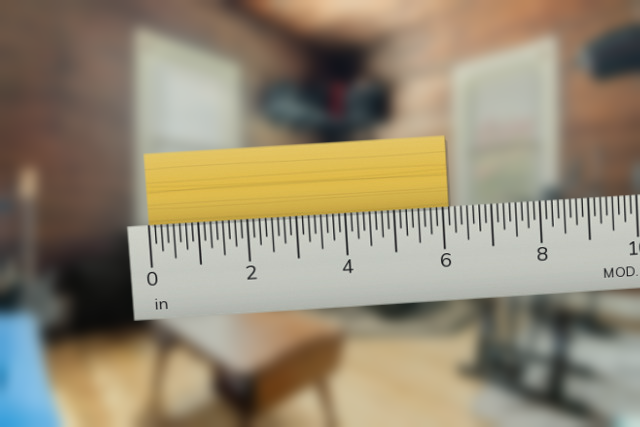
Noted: {"value": 6.125, "unit": "in"}
